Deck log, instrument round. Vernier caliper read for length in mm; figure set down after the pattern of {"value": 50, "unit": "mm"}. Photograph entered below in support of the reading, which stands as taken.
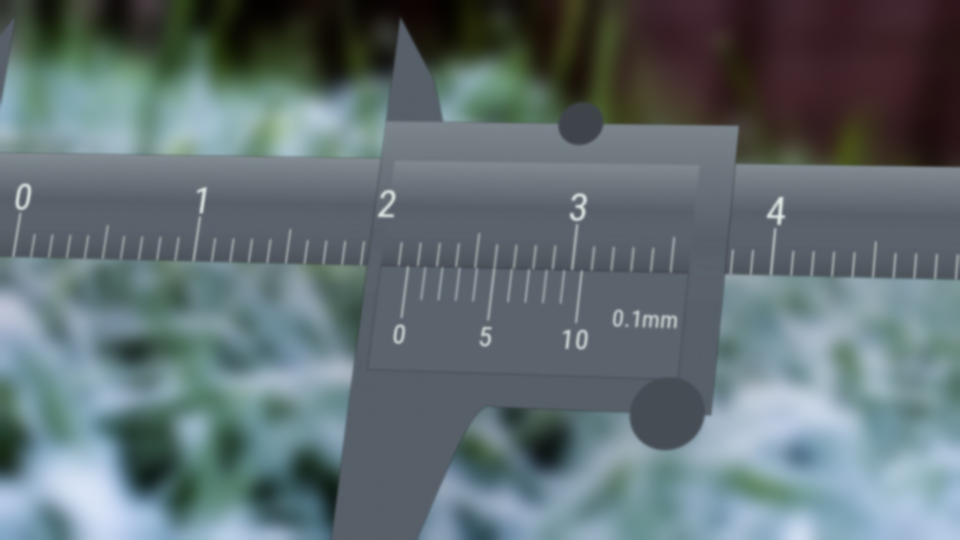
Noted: {"value": 21.5, "unit": "mm"}
